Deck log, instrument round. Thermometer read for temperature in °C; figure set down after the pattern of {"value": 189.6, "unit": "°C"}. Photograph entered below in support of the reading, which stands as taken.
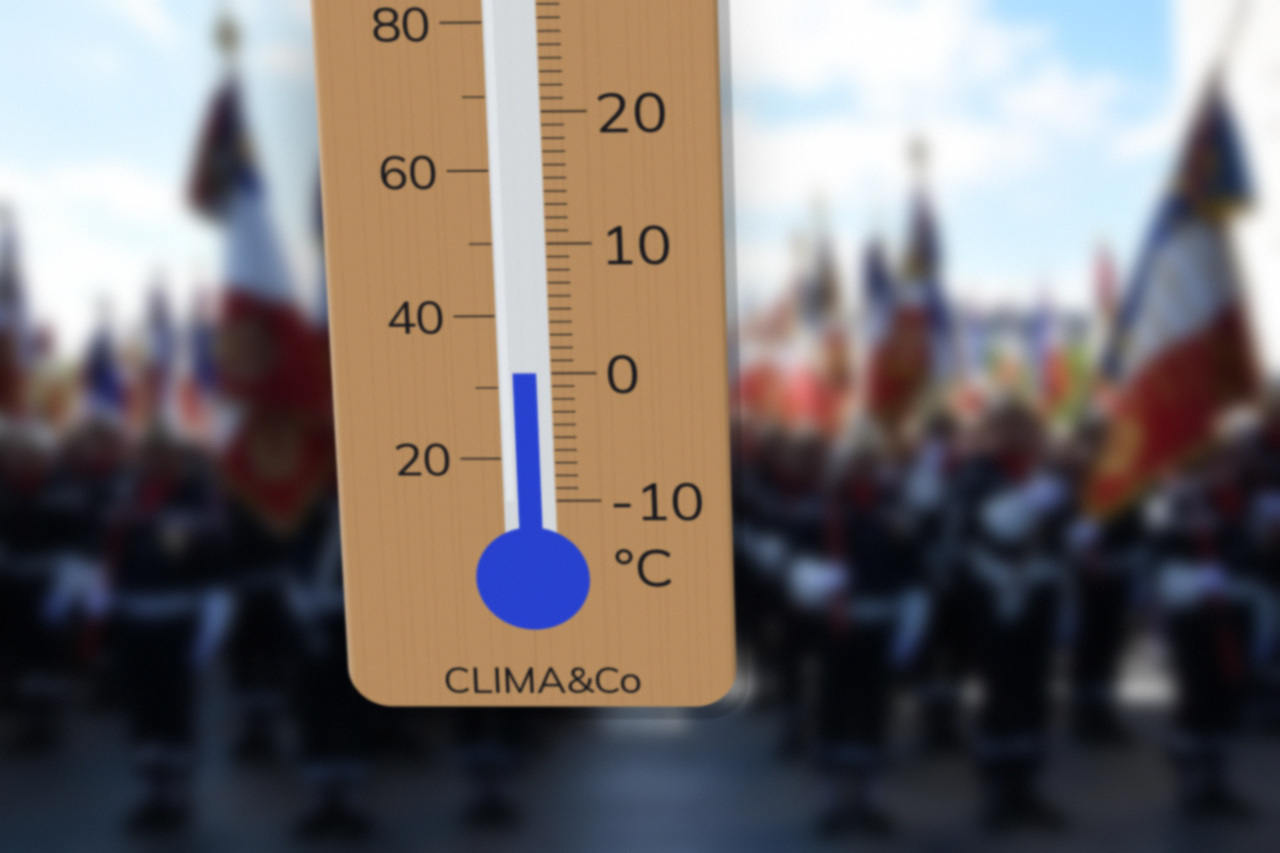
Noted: {"value": 0, "unit": "°C"}
